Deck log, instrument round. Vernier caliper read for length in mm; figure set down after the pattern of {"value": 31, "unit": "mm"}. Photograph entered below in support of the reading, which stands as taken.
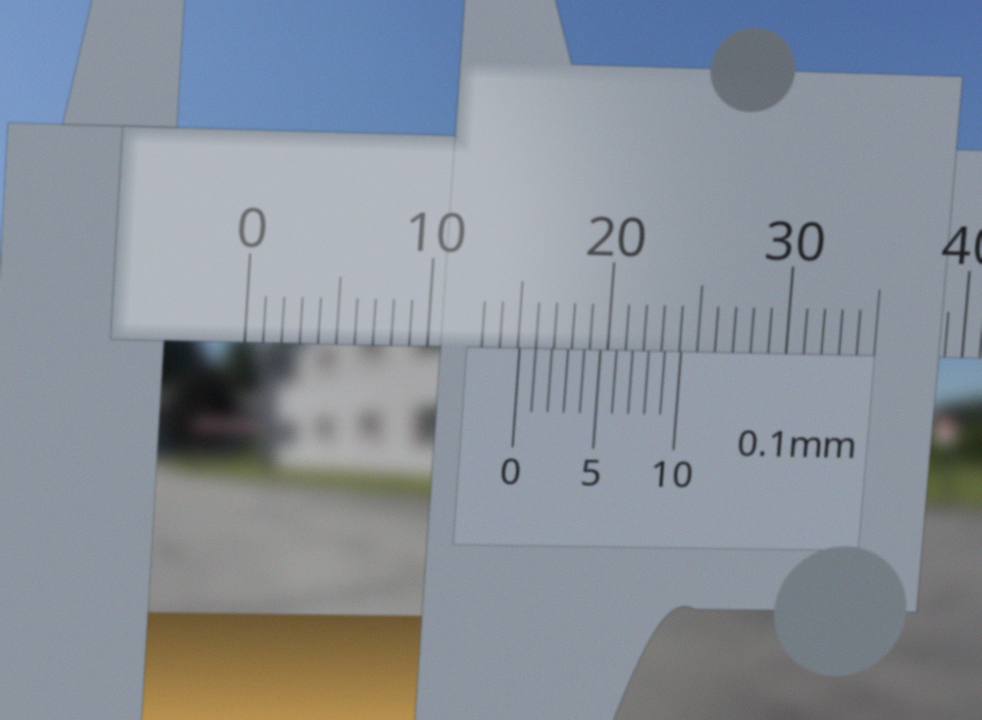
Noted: {"value": 15.1, "unit": "mm"}
